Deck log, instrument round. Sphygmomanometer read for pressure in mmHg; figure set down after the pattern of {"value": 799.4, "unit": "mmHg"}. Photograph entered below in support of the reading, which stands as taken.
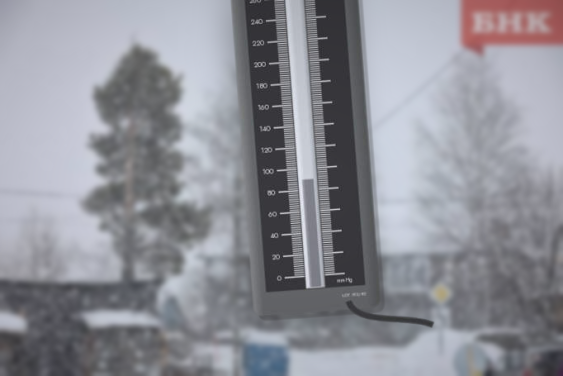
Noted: {"value": 90, "unit": "mmHg"}
